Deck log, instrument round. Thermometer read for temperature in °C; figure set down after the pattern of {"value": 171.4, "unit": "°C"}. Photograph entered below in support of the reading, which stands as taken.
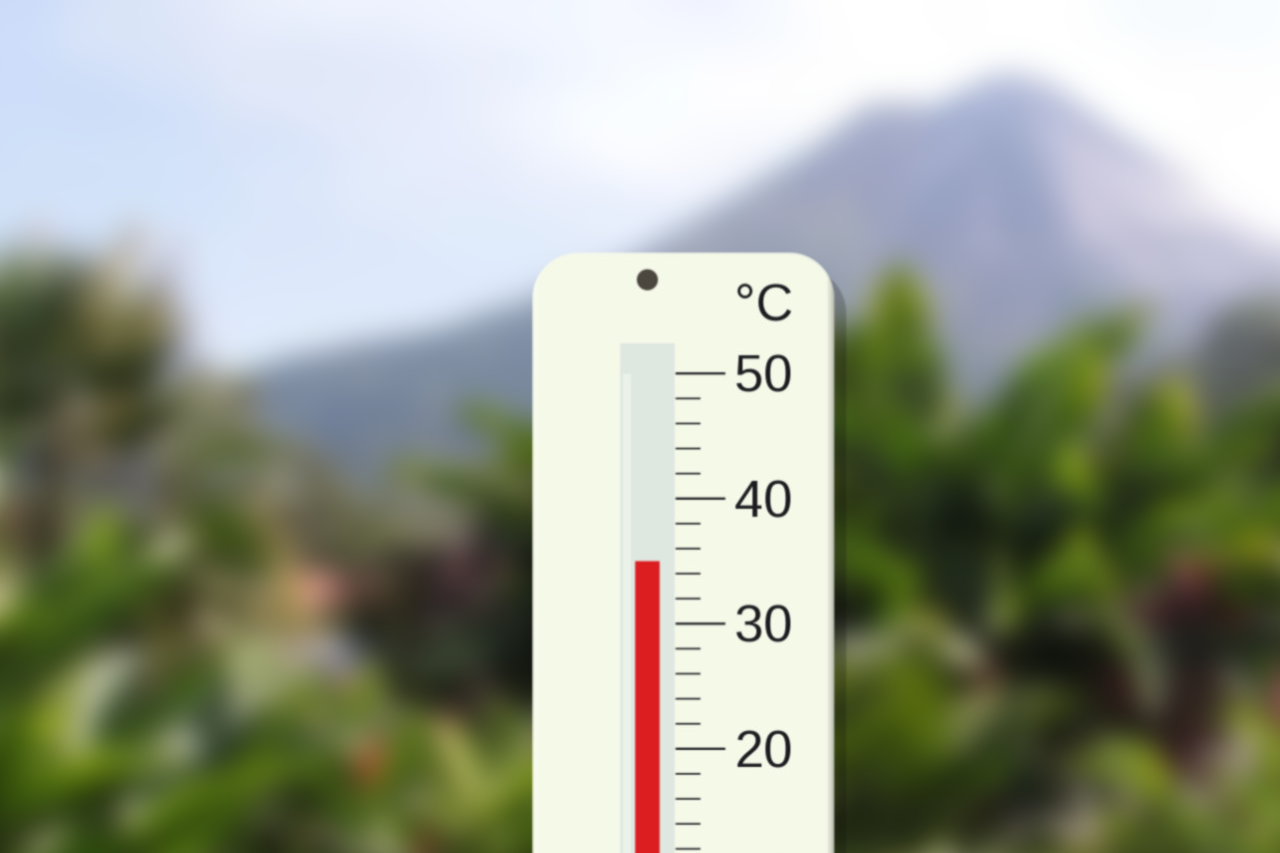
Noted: {"value": 35, "unit": "°C"}
